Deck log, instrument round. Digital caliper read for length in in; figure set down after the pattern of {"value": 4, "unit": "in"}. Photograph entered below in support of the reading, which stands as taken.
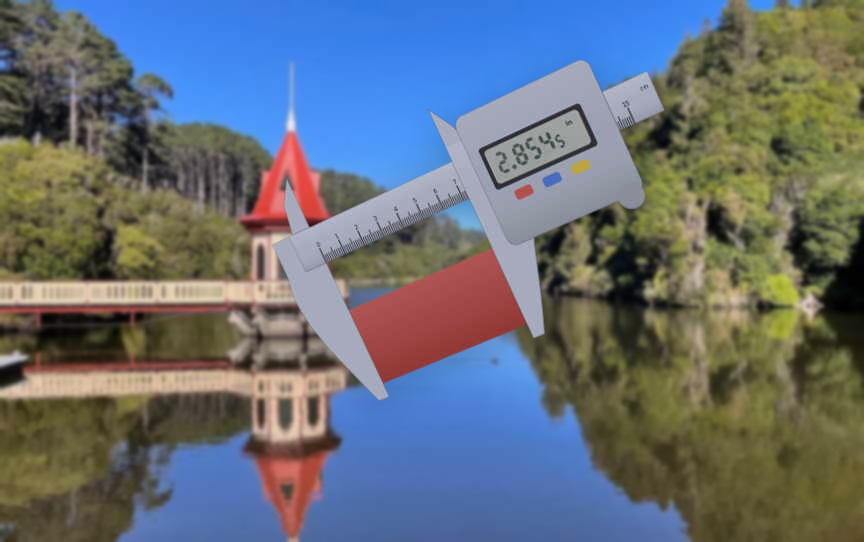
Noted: {"value": 2.8545, "unit": "in"}
